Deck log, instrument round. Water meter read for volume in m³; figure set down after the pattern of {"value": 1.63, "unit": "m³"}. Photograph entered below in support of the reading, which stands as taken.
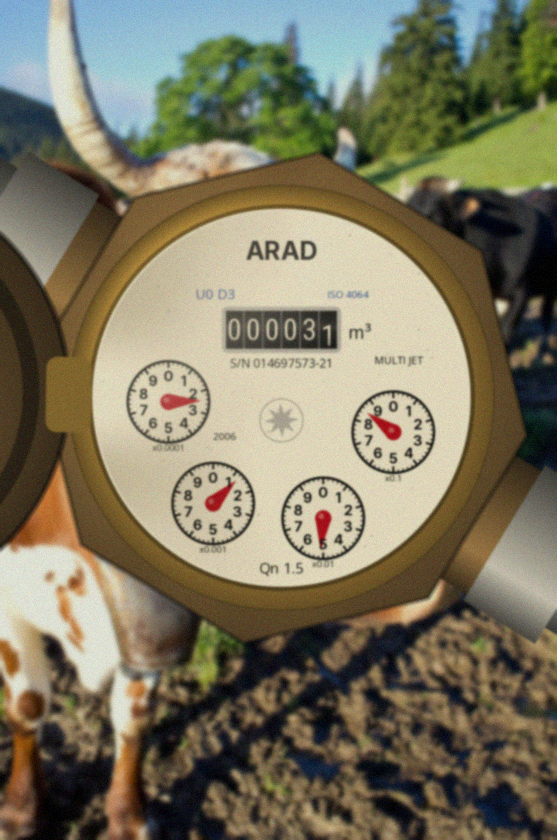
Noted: {"value": 30.8512, "unit": "m³"}
